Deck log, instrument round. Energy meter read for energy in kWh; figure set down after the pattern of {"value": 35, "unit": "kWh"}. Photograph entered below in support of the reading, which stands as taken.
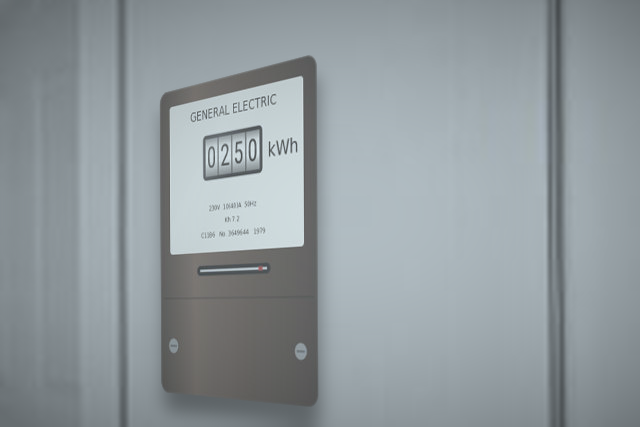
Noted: {"value": 250, "unit": "kWh"}
